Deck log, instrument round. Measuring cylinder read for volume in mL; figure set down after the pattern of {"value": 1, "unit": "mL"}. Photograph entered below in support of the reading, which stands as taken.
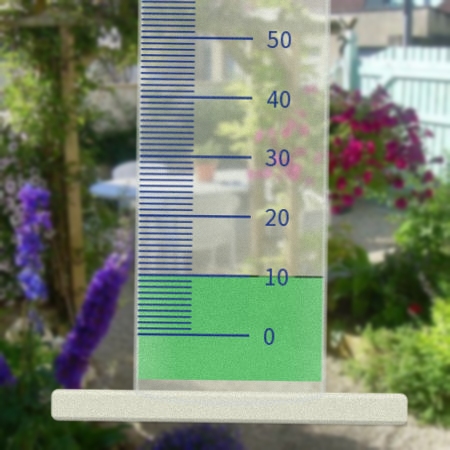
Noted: {"value": 10, "unit": "mL"}
